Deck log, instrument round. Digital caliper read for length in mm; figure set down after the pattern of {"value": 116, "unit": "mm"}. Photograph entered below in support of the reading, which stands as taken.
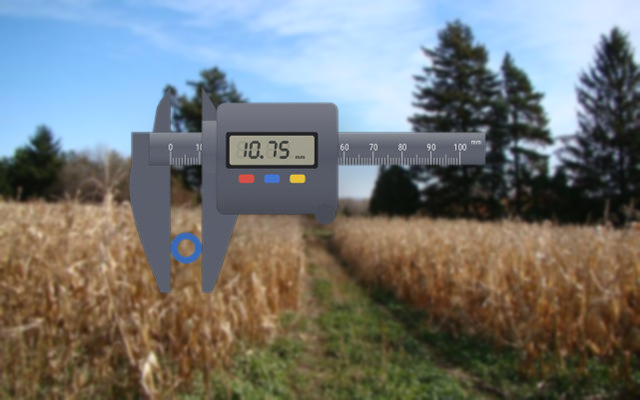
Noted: {"value": 10.75, "unit": "mm"}
